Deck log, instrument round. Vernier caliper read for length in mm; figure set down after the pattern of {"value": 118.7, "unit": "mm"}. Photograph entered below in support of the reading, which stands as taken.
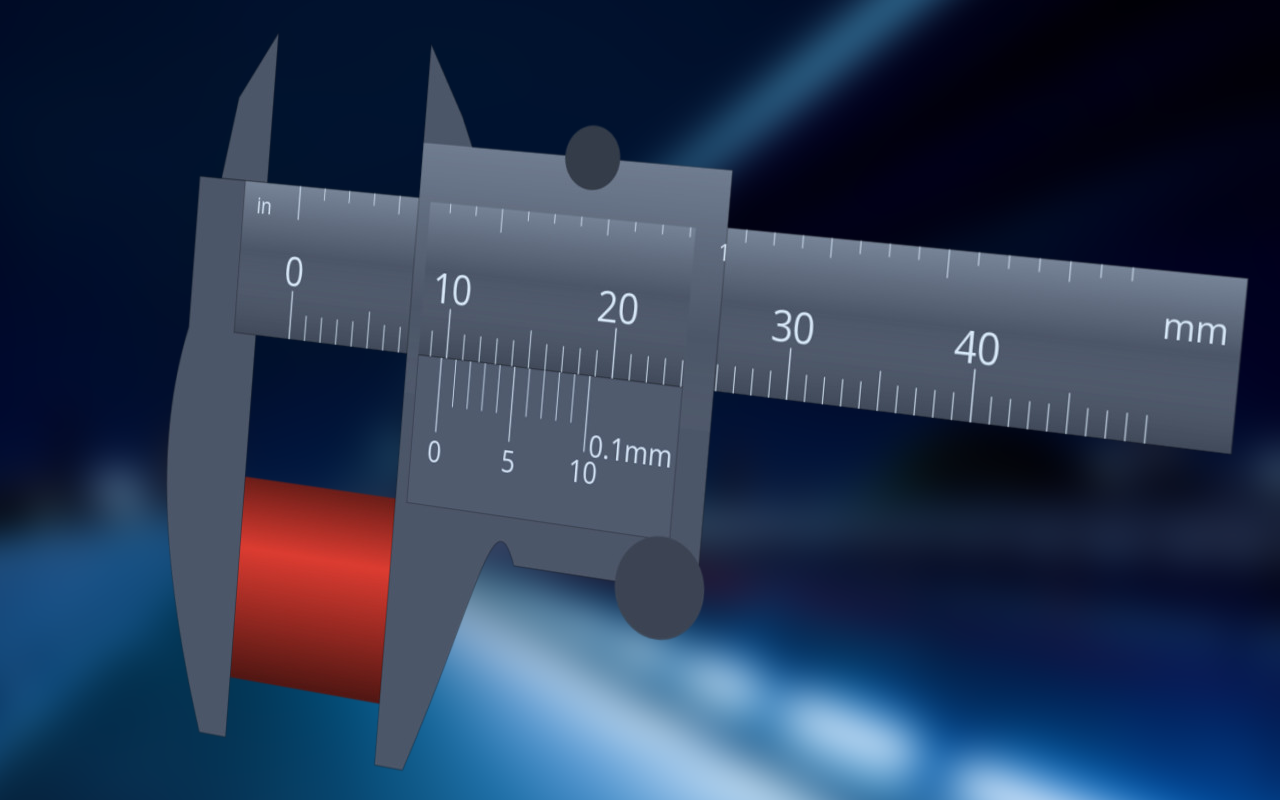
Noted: {"value": 9.7, "unit": "mm"}
